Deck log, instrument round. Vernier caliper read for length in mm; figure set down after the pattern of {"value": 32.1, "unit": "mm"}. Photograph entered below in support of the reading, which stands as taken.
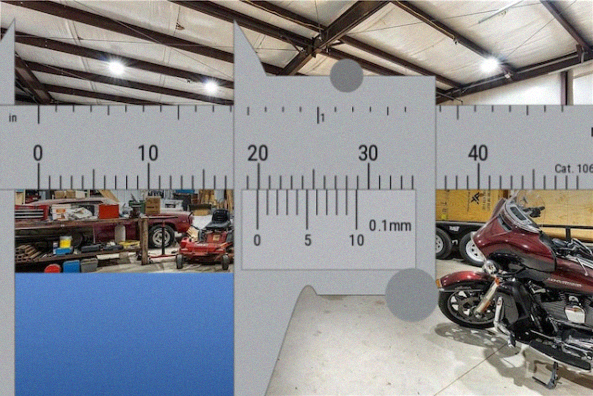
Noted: {"value": 19.9, "unit": "mm"}
